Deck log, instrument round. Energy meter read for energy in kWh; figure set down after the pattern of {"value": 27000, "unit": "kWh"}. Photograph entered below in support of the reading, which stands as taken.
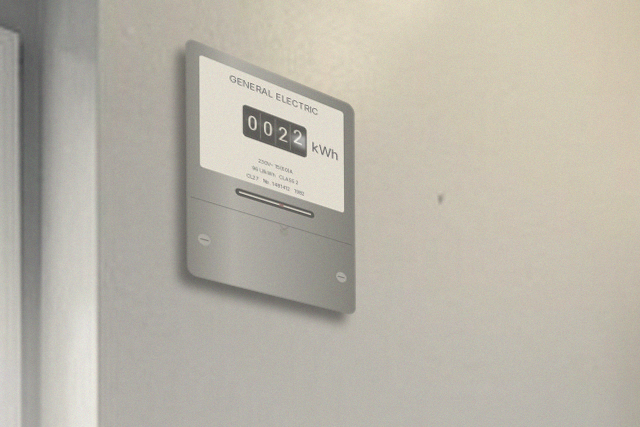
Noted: {"value": 22, "unit": "kWh"}
